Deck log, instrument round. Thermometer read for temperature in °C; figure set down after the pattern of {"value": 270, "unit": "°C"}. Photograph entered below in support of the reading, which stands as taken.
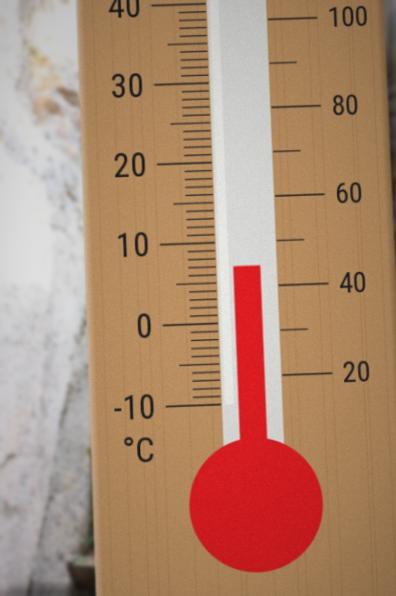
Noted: {"value": 7, "unit": "°C"}
